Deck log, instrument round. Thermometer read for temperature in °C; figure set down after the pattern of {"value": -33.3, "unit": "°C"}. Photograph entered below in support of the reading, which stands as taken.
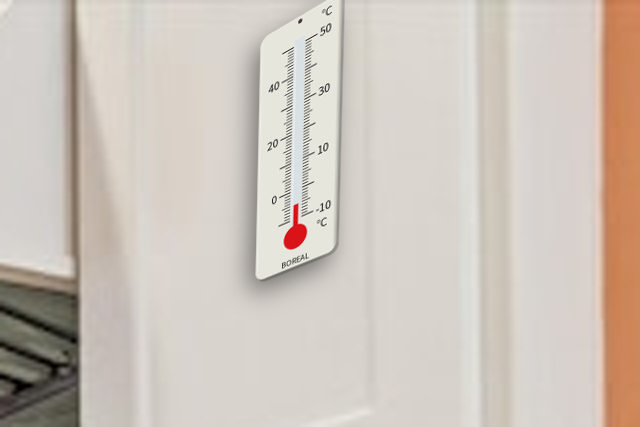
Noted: {"value": -5, "unit": "°C"}
